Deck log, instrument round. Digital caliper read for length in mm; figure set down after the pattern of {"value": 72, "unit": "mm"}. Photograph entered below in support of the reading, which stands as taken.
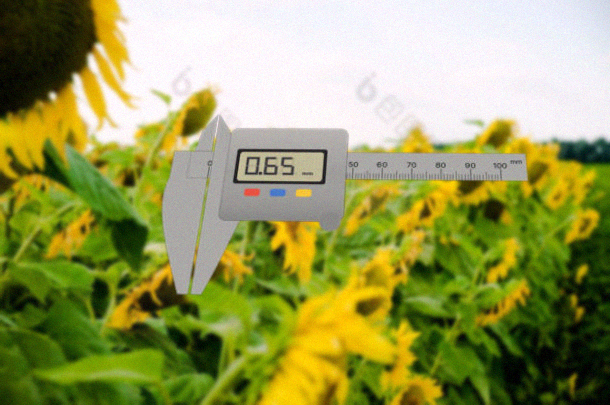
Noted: {"value": 0.65, "unit": "mm"}
